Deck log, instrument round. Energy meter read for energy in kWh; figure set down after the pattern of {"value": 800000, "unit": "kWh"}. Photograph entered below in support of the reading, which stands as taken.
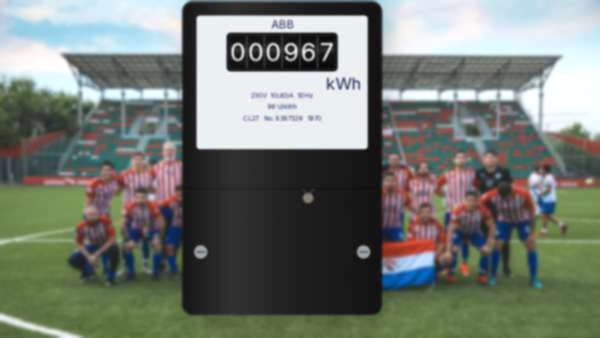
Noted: {"value": 967, "unit": "kWh"}
